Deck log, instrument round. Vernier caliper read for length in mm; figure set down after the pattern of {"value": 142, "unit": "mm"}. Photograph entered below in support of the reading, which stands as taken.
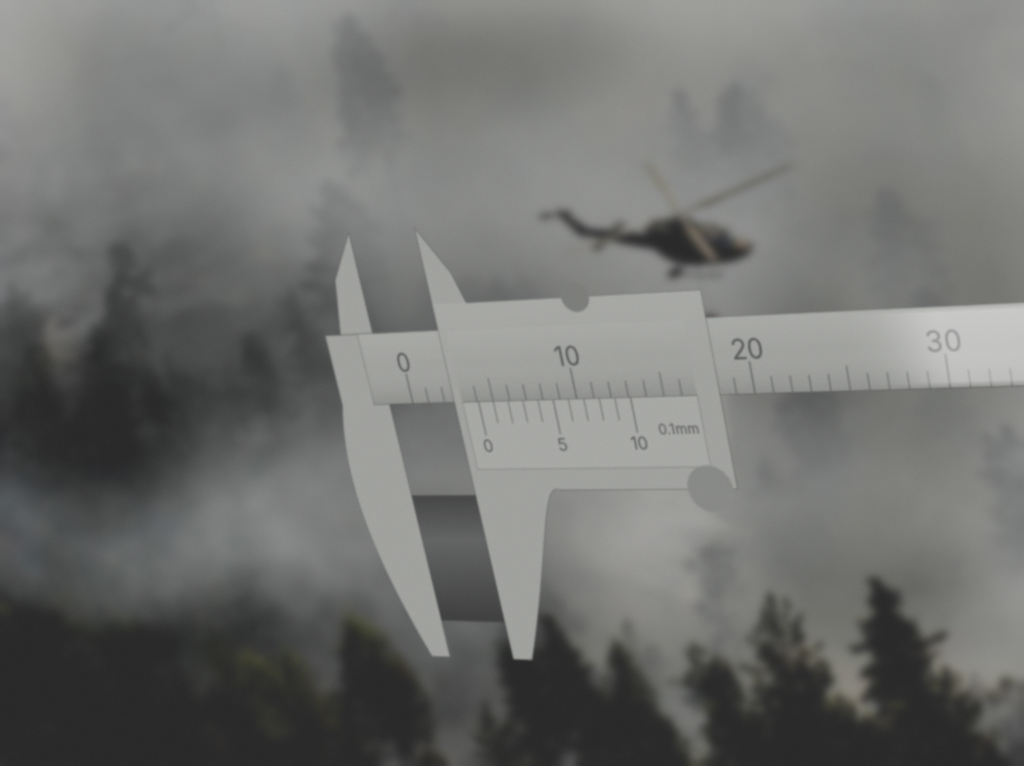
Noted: {"value": 4.1, "unit": "mm"}
